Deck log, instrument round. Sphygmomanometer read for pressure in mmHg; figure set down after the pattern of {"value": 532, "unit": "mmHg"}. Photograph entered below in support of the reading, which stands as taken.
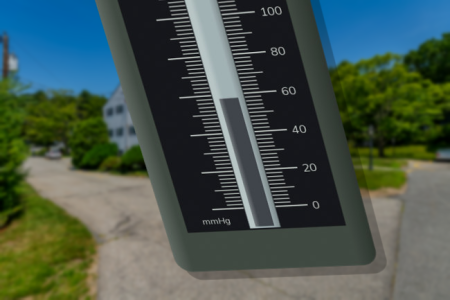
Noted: {"value": 58, "unit": "mmHg"}
